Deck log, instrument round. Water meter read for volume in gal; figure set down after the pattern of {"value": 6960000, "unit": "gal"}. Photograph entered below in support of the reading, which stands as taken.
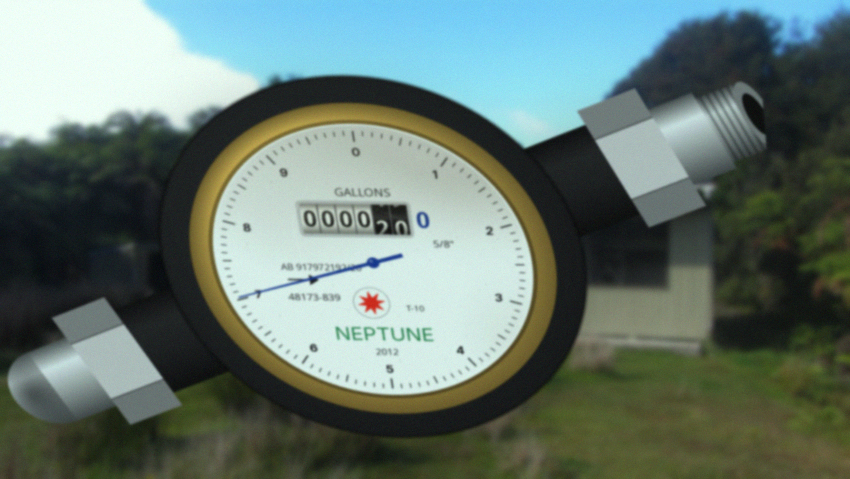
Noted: {"value": 197.0, "unit": "gal"}
